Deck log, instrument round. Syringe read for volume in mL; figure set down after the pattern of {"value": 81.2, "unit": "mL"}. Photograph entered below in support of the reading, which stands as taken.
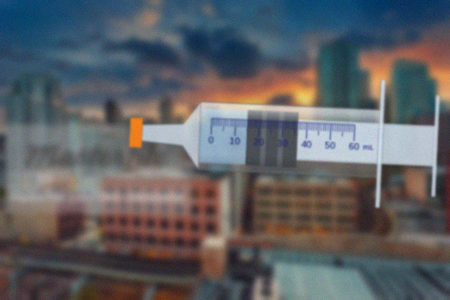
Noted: {"value": 15, "unit": "mL"}
